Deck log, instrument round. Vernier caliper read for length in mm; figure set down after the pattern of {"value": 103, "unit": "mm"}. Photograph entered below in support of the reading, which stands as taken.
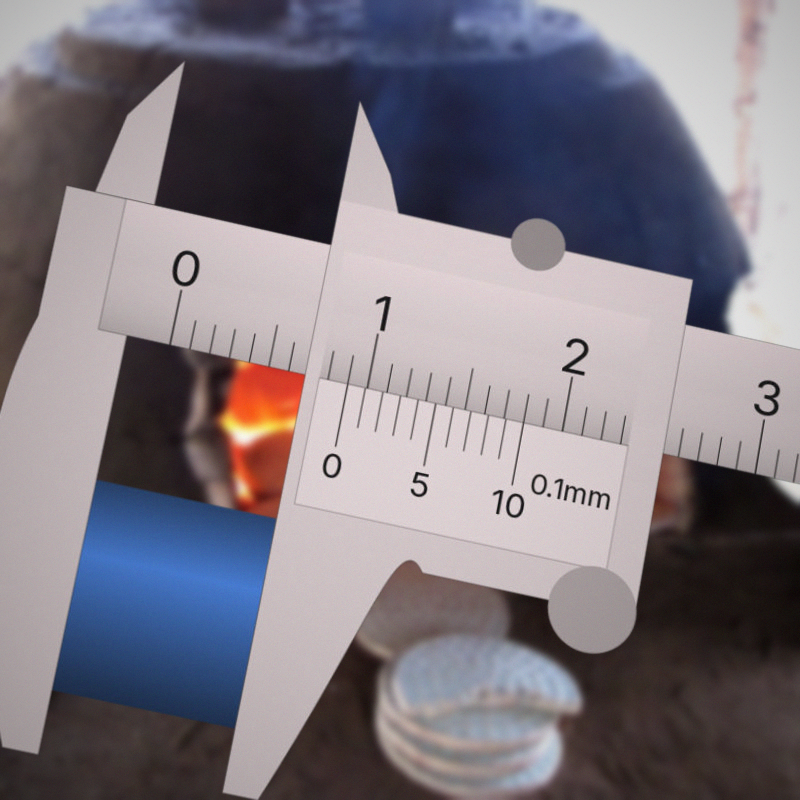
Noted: {"value": 9.0, "unit": "mm"}
